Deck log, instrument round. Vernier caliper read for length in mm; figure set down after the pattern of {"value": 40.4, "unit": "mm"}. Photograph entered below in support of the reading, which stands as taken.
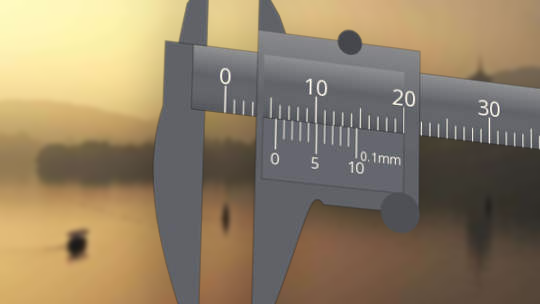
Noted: {"value": 5.6, "unit": "mm"}
